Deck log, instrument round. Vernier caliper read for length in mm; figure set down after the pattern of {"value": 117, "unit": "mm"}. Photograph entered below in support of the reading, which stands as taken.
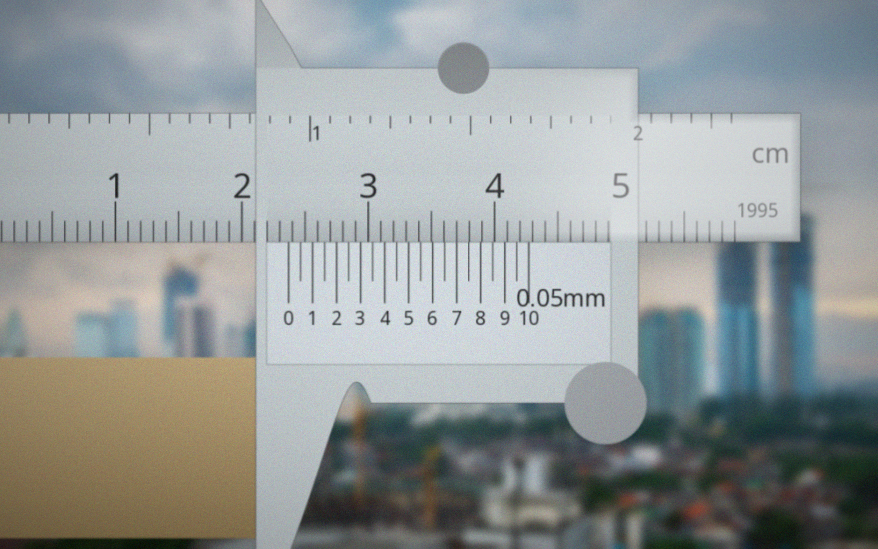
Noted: {"value": 23.7, "unit": "mm"}
